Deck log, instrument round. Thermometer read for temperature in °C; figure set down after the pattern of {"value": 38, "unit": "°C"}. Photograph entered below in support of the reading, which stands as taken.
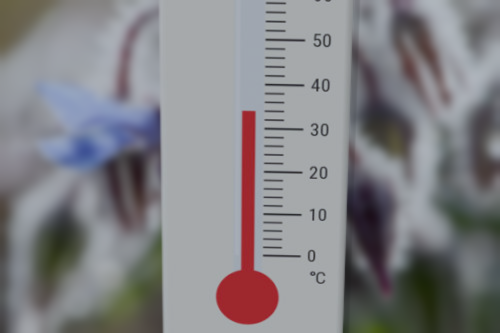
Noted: {"value": 34, "unit": "°C"}
